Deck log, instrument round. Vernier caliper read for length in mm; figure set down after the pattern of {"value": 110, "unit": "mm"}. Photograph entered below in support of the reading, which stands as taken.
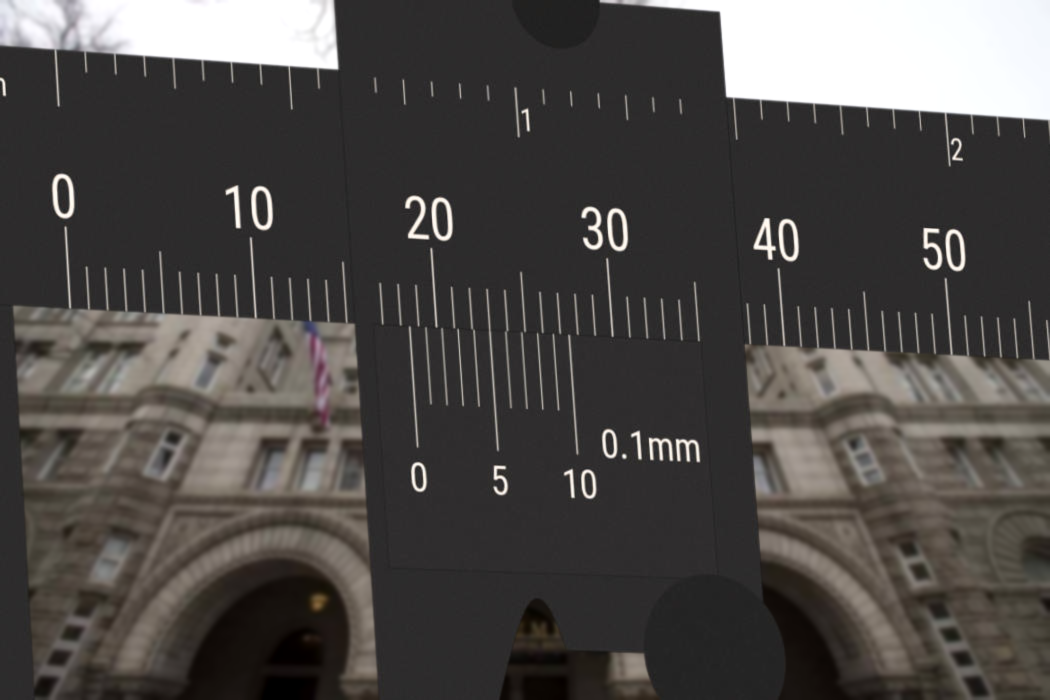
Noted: {"value": 18.5, "unit": "mm"}
